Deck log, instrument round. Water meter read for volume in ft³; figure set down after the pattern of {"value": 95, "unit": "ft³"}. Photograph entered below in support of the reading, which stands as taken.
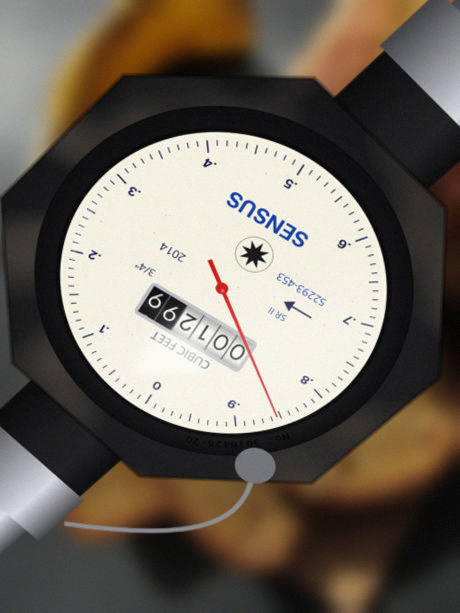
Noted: {"value": 1298.85, "unit": "ft³"}
